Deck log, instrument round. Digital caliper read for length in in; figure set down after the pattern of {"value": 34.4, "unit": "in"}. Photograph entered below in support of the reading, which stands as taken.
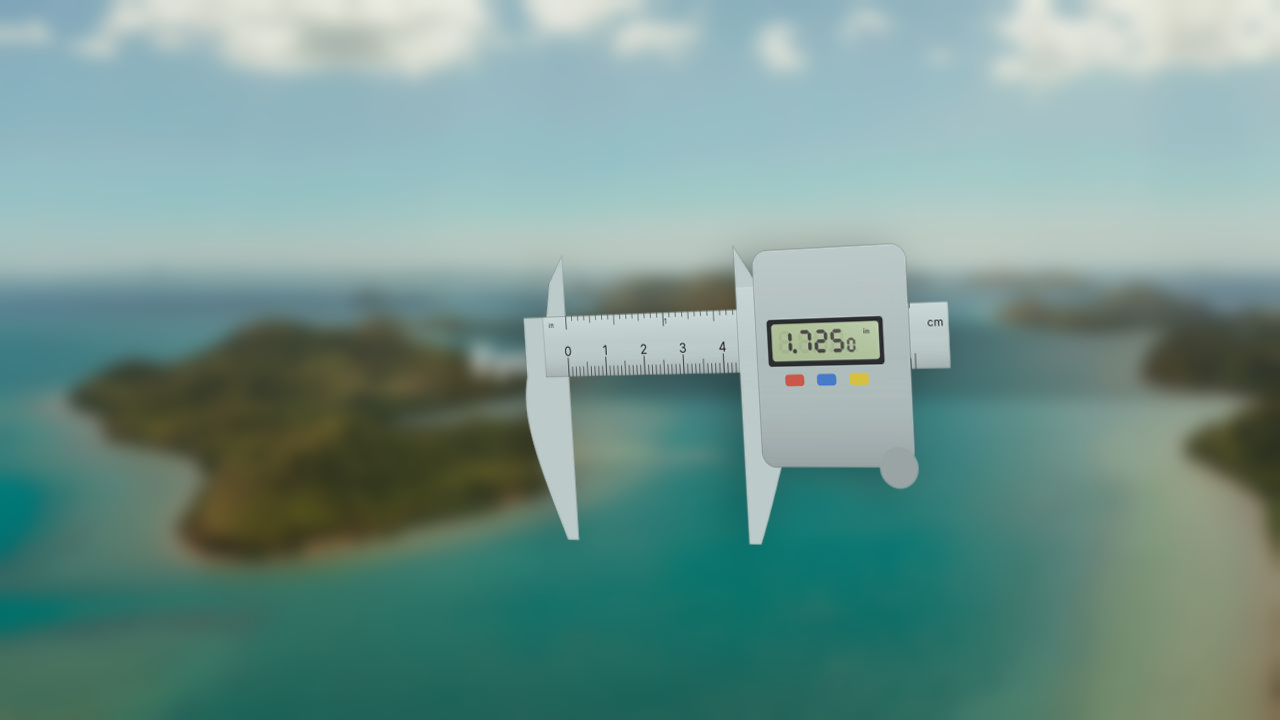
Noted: {"value": 1.7250, "unit": "in"}
